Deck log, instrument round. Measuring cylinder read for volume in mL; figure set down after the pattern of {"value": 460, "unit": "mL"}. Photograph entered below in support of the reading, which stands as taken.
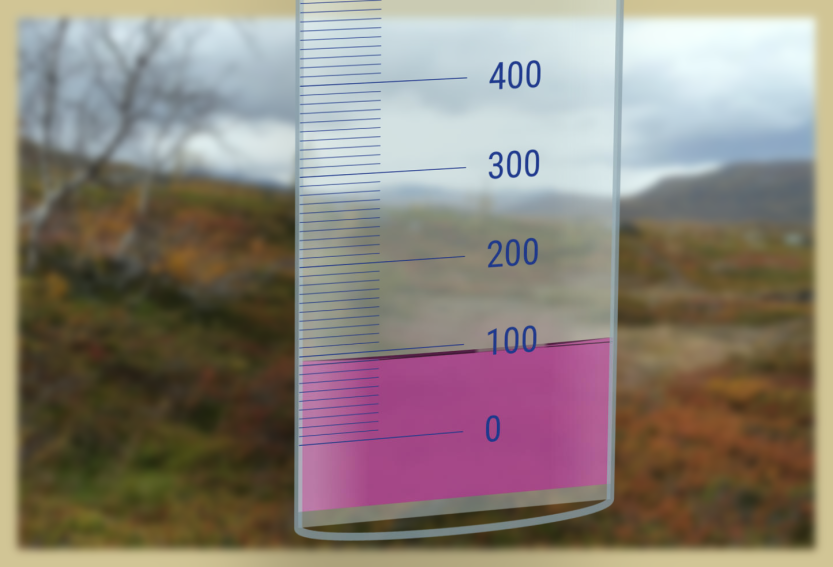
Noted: {"value": 90, "unit": "mL"}
